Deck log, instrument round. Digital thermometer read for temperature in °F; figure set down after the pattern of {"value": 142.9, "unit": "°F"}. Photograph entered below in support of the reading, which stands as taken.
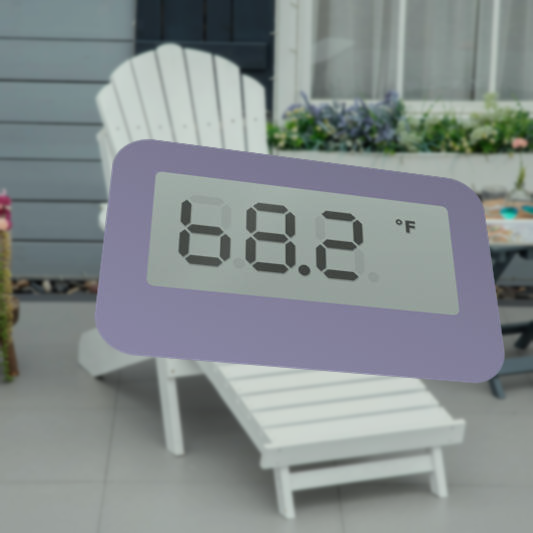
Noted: {"value": 68.2, "unit": "°F"}
